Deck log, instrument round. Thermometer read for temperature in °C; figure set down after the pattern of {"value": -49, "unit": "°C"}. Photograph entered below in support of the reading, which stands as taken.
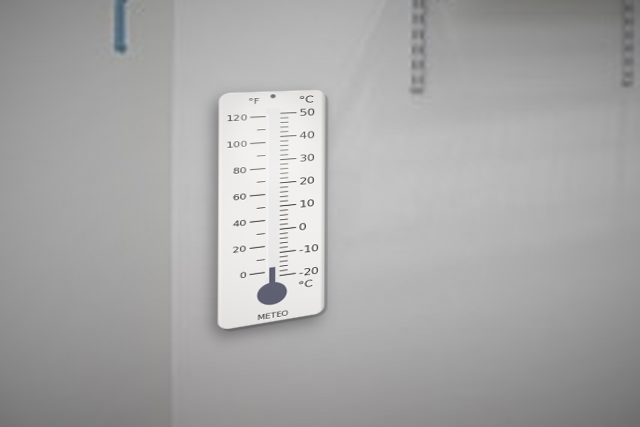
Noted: {"value": -16, "unit": "°C"}
